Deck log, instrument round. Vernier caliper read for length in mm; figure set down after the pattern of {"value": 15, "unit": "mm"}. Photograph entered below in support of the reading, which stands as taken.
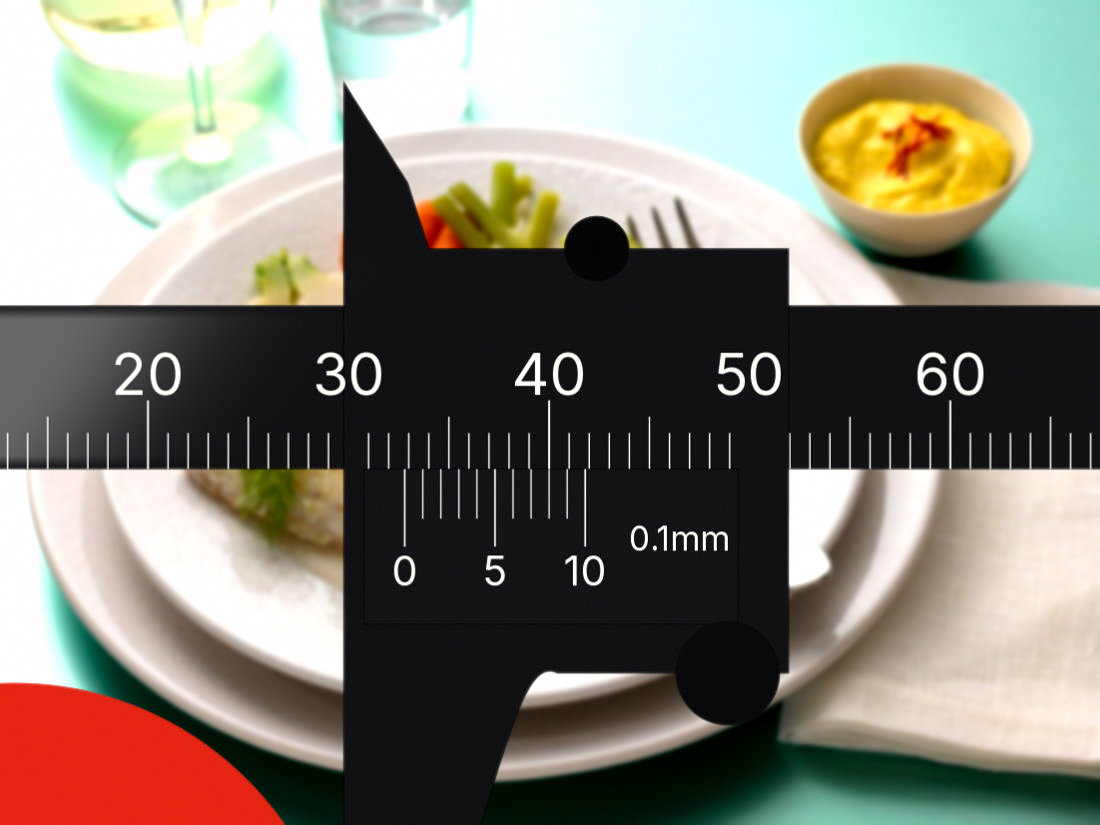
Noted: {"value": 32.8, "unit": "mm"}
